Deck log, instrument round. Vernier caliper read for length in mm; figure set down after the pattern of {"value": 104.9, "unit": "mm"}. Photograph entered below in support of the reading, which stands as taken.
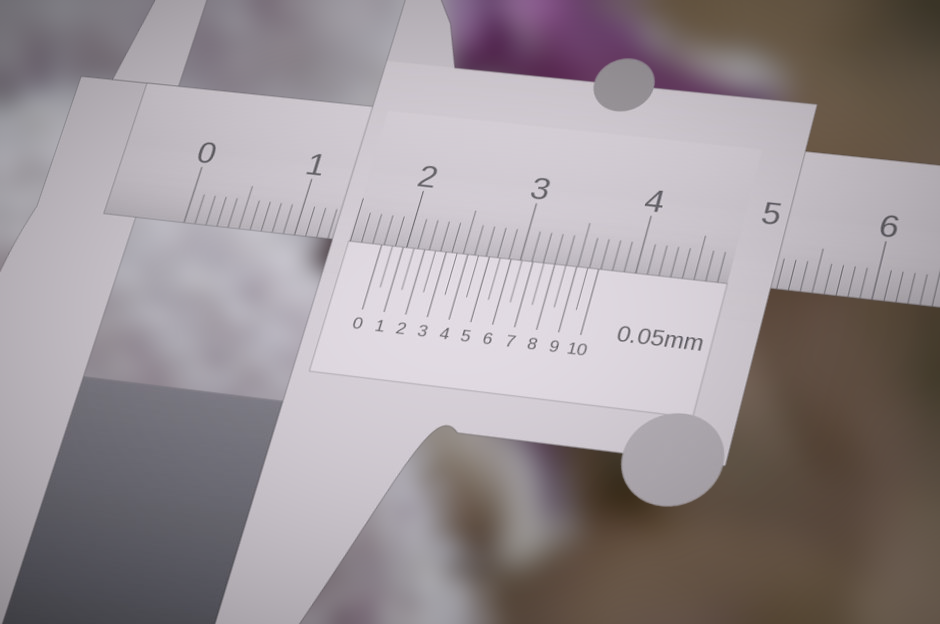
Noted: {"value": 17.8, "unit": "mm"}
